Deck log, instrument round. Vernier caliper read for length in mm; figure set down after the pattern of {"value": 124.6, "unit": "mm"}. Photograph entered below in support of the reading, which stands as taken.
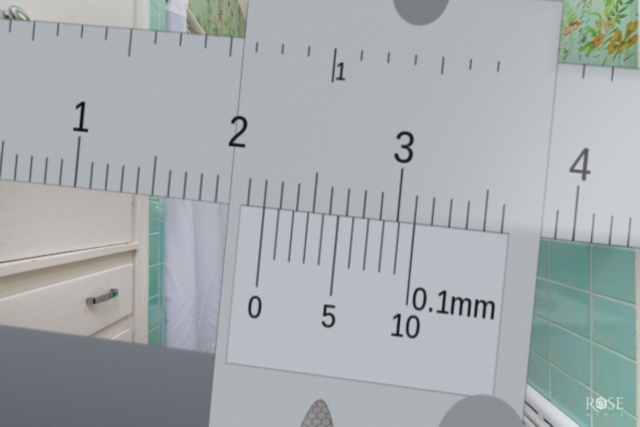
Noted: {"value": 22.0, "unit": "mm"}
